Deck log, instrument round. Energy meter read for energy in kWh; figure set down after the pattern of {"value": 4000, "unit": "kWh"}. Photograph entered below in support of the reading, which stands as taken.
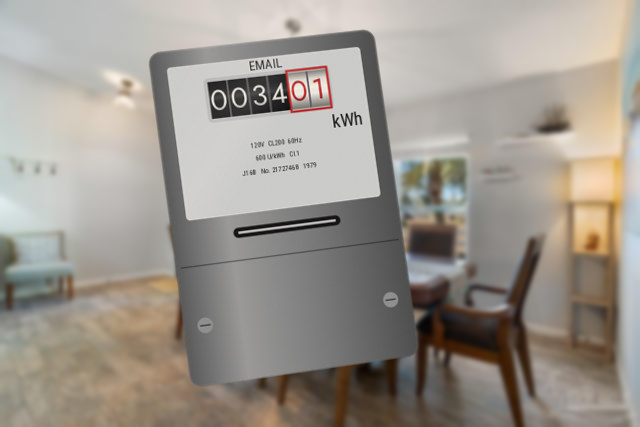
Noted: {"value": 34.01, "unit": "kWh"}
